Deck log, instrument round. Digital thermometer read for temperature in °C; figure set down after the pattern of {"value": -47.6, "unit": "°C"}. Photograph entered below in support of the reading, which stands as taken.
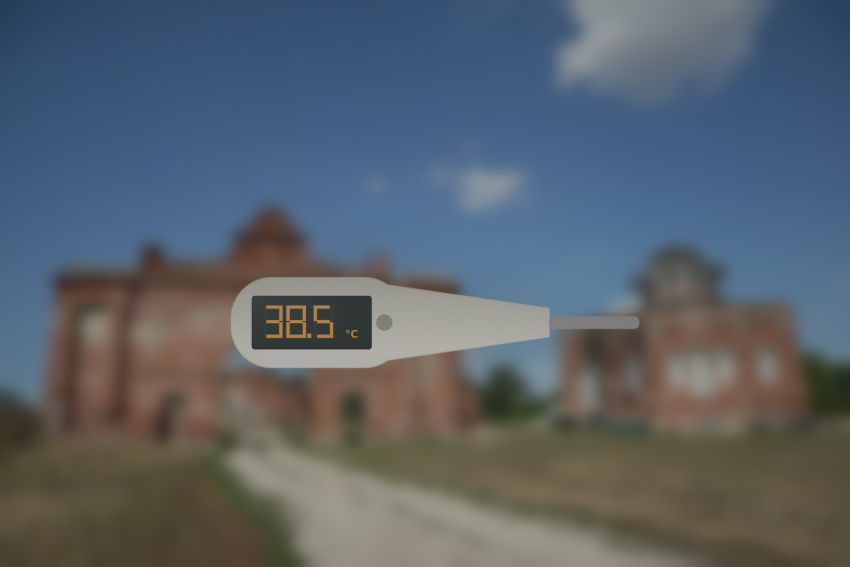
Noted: {"value": 38.5, "unit": "°C"}
